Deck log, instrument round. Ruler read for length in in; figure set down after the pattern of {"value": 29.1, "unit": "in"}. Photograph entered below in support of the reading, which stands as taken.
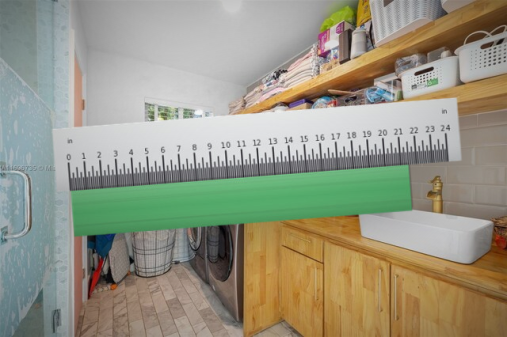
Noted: {"value": 21.5, "unit": "in"}
